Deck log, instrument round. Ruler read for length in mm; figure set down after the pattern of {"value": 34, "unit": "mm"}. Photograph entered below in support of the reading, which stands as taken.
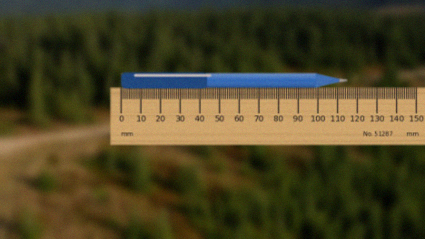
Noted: {"value": 115, "unit": "mm"}
